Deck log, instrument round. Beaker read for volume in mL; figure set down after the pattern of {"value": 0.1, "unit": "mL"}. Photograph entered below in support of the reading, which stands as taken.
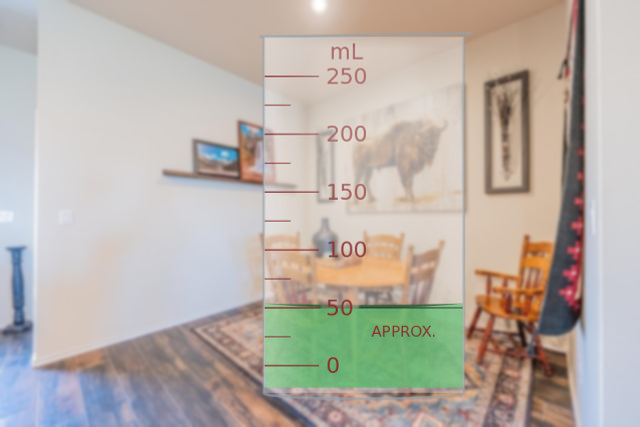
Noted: {"value": 50, "unit": "mL"}
